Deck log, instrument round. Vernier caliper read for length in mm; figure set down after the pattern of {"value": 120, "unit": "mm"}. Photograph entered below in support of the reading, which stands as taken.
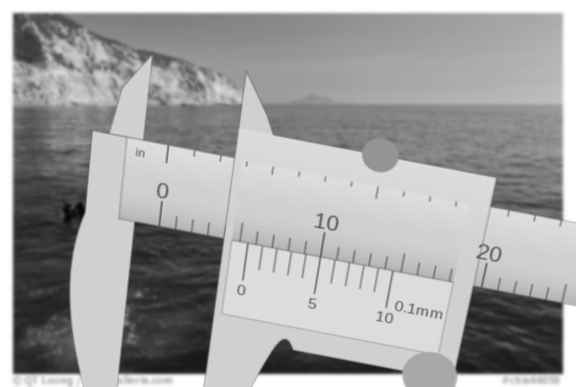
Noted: {"value": 5.5, "unit": "mm"}
